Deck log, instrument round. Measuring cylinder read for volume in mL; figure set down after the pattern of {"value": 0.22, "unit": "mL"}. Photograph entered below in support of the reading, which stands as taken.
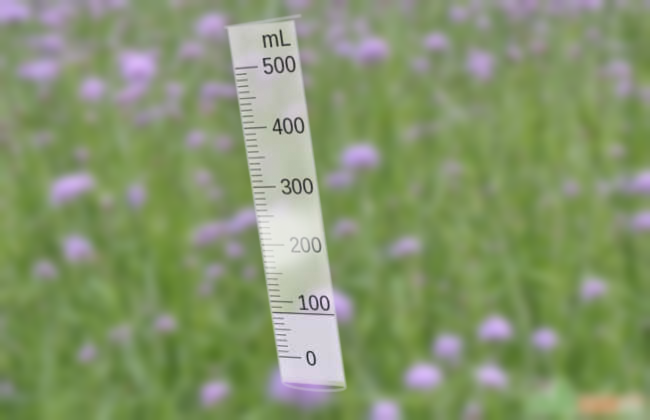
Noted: {"value": 80, "unit": "mL"}
